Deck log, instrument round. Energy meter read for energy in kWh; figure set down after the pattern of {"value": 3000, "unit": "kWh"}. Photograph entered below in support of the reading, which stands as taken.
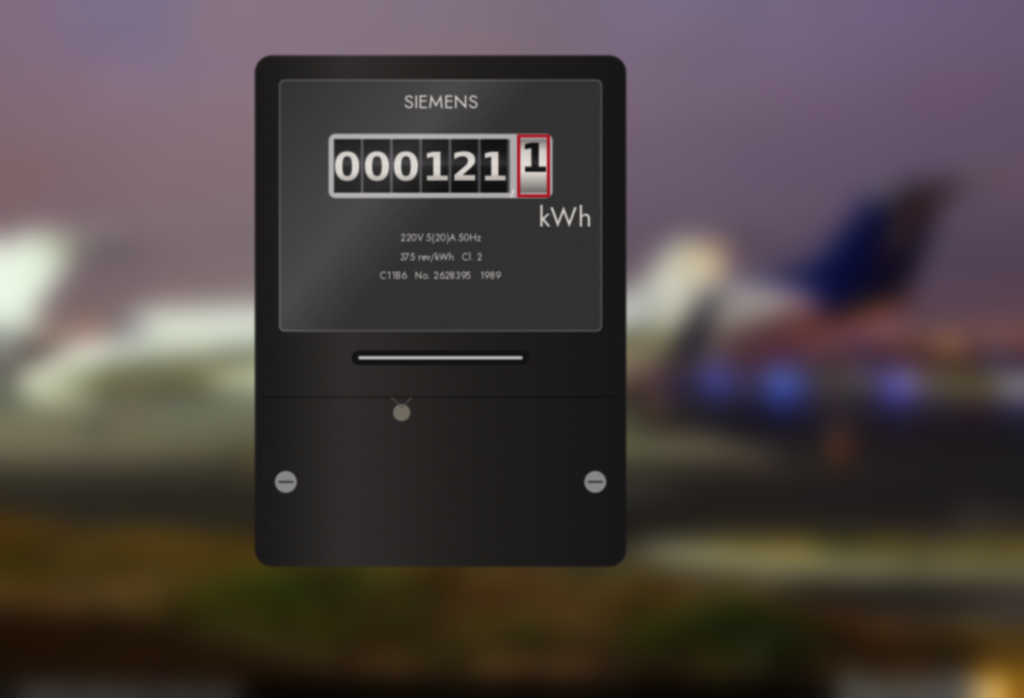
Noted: {"value": 121.1, "unit": "kWh"}
